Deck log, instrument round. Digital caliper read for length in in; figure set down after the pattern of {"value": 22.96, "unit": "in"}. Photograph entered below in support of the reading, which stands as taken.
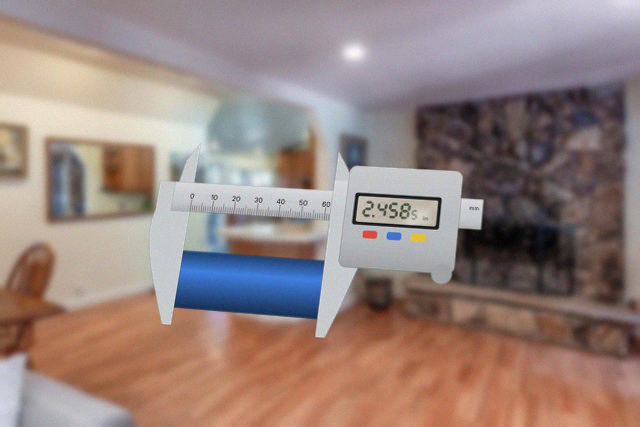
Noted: {"value": 2.4585, "unit": "in"}
